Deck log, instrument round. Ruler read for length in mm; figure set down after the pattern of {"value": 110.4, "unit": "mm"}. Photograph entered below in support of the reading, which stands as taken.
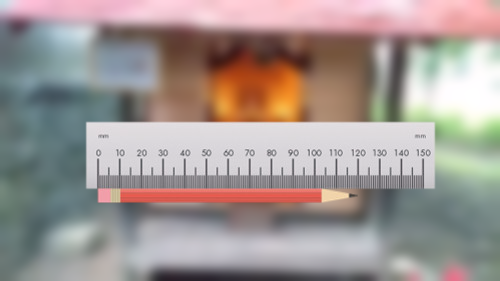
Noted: {"value": 120, "unit": "mm"}
